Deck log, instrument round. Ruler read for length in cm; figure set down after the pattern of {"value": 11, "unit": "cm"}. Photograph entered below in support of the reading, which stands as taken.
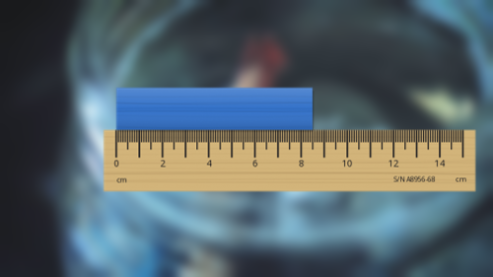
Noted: {"value": 8.5, "unit": "cm"}
